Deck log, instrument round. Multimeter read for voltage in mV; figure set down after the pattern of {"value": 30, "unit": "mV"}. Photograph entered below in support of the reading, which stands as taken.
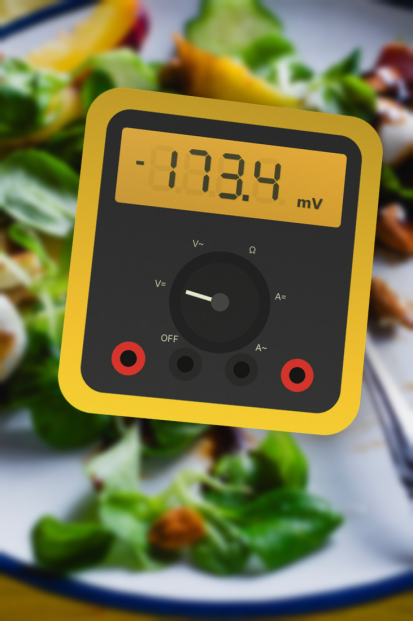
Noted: {"value": -173.4, "unit": "mV"}
